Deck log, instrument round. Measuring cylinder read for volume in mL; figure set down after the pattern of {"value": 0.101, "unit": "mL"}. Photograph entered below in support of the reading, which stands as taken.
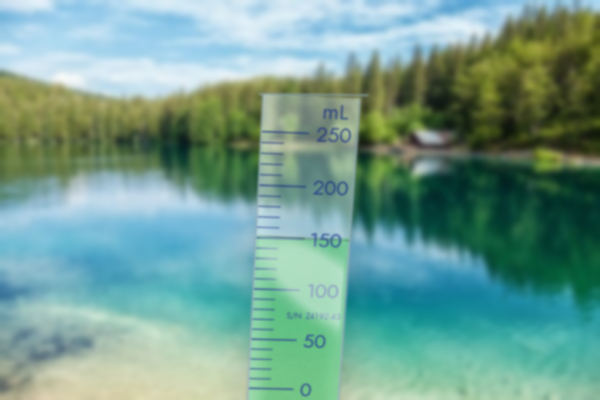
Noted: {"value": 150, "unit": "mL"}
